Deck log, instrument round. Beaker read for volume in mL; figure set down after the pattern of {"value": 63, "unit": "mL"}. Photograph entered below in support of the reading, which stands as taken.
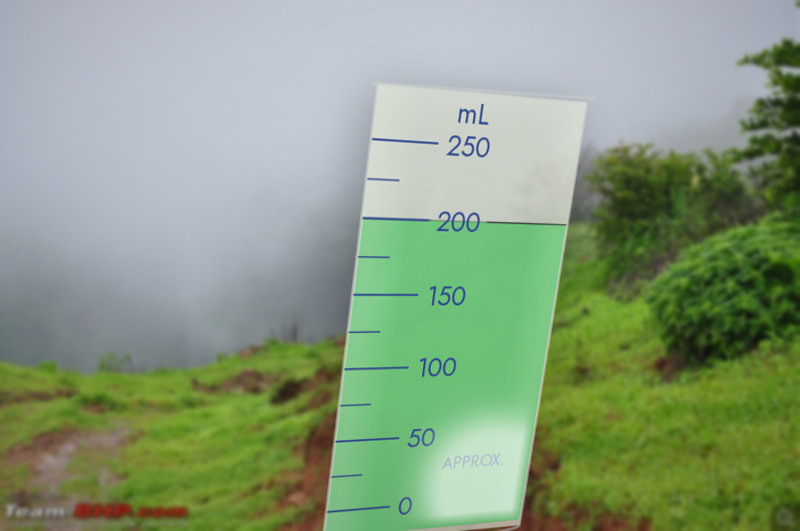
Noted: {"value": 200, "unit": "mL"}
